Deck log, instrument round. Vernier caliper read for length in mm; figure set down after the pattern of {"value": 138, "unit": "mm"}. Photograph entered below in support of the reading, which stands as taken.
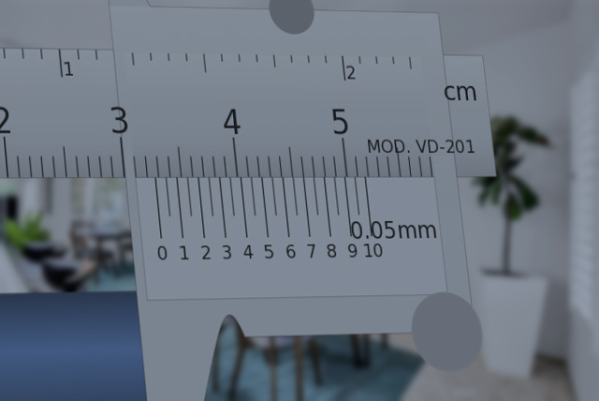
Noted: {"value": 32.7, "unit": "mm"}
